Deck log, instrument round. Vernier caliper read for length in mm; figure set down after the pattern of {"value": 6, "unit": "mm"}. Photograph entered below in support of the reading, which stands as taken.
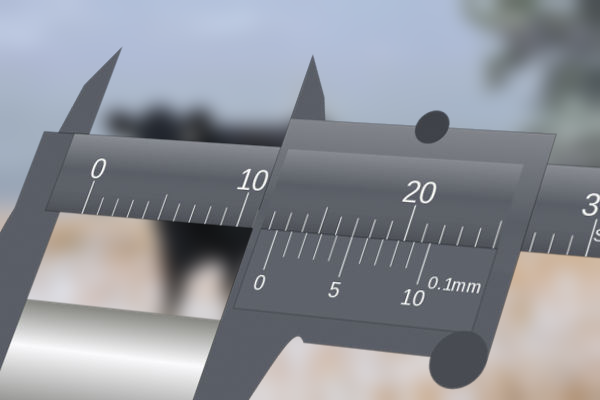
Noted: {"value": 12.5, "unit": "mm"}
